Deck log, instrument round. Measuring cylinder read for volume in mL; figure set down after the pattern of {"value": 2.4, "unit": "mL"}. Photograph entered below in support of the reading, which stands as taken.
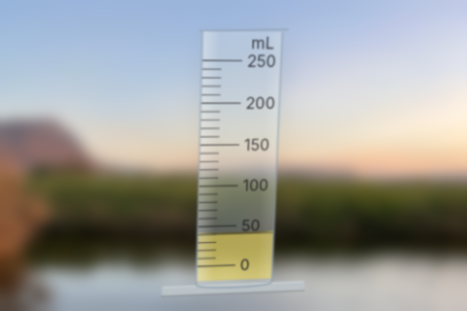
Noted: {"value": 40, "unit": "mL"}
